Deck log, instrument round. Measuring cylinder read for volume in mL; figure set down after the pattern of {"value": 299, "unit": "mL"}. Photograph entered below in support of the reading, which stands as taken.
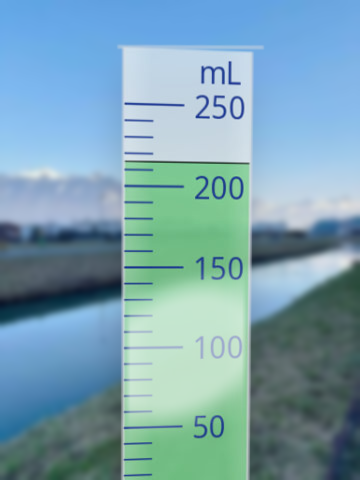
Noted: {"value": 215, "unit": "mL"}
